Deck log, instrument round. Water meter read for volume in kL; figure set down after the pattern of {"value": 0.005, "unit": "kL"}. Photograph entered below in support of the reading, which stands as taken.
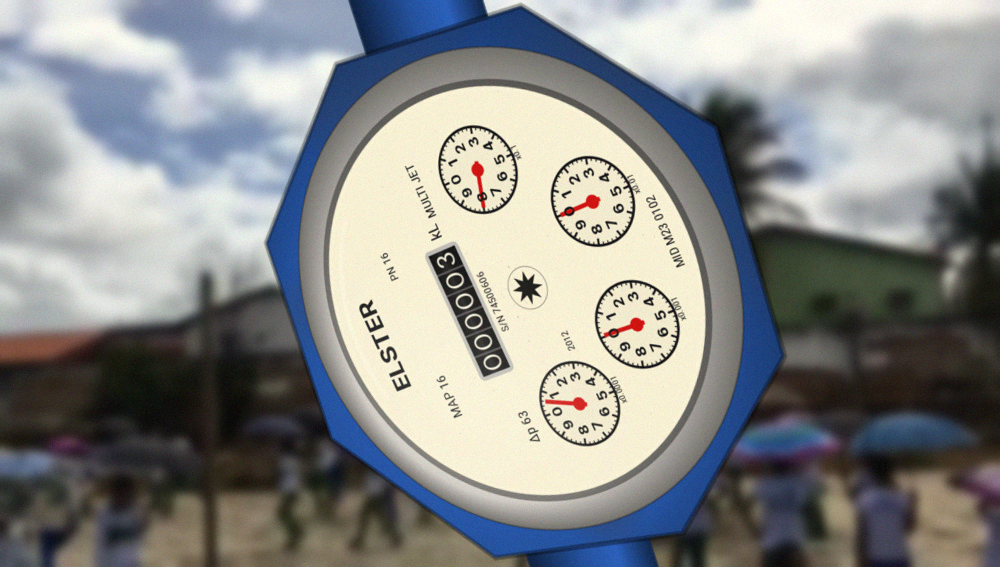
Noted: {"value": 3.8000, "unit": "kL"}
